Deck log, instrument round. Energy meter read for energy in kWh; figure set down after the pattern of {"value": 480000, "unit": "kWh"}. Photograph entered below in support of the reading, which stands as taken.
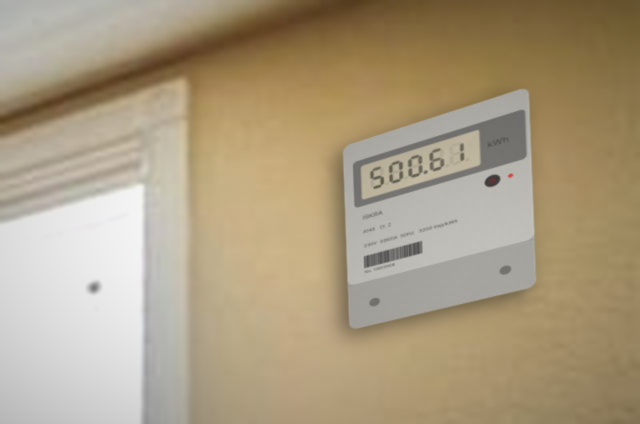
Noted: {"value": 500.61, "unit": "kWh"}
